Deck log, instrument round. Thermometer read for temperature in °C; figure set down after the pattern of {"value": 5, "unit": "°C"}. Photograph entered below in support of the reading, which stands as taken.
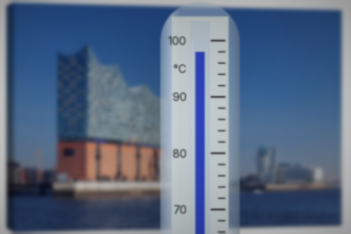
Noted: {"value": 98, "unit": "°C"}
